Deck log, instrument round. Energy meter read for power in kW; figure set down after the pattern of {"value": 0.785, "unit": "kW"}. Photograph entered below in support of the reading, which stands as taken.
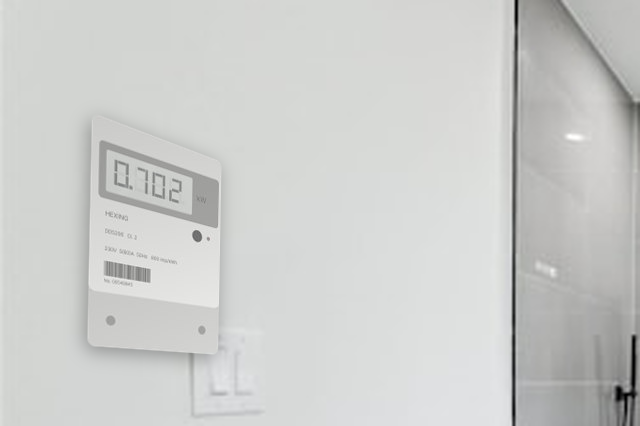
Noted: {"value": 0.702, "unit": "kW"}
